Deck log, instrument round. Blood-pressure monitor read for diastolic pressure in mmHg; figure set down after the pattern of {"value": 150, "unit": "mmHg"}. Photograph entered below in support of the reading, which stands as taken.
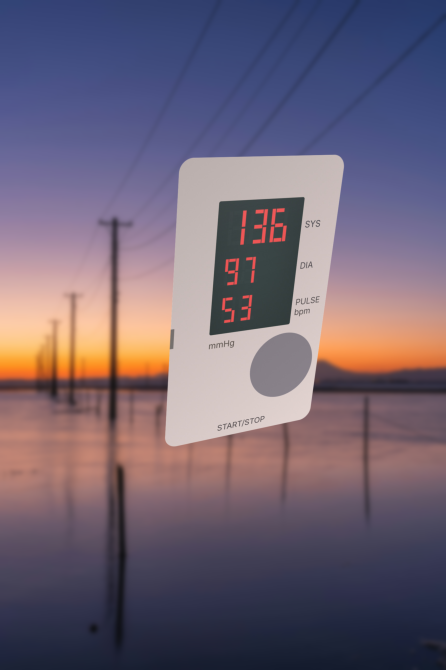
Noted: {"value": 97, "unit": "mmHg"}
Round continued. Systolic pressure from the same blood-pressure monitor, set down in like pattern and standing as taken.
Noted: {"value": 136, "unit": "mmHg"}
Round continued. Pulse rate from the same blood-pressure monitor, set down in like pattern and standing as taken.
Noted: {"value": 53, "unit": "bpm"}
